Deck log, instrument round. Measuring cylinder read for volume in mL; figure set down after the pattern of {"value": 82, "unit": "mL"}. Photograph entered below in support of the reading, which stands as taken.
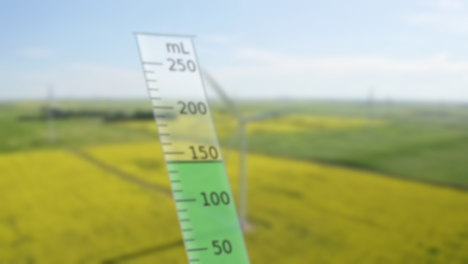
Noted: {"value": 140, "unit": "mL"}
